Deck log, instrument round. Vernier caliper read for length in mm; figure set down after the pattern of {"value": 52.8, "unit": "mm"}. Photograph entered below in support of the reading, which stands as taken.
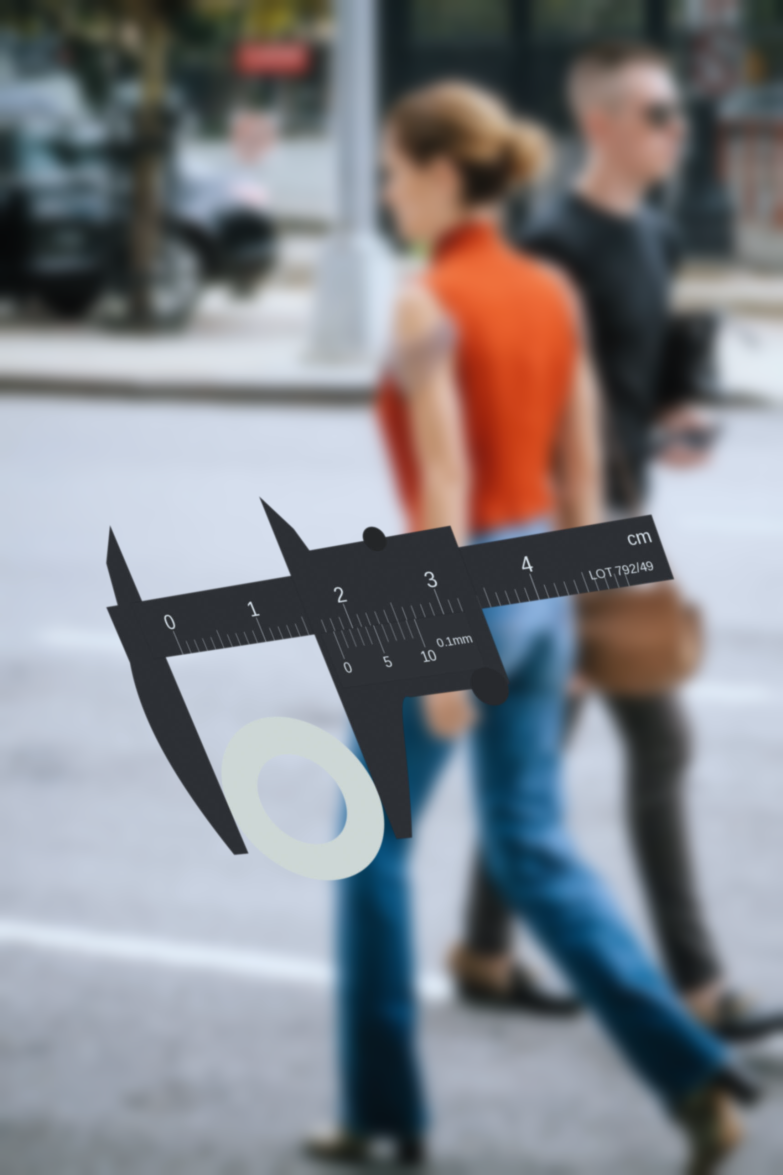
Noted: {"value": 17.8, "unit": "mm"}
